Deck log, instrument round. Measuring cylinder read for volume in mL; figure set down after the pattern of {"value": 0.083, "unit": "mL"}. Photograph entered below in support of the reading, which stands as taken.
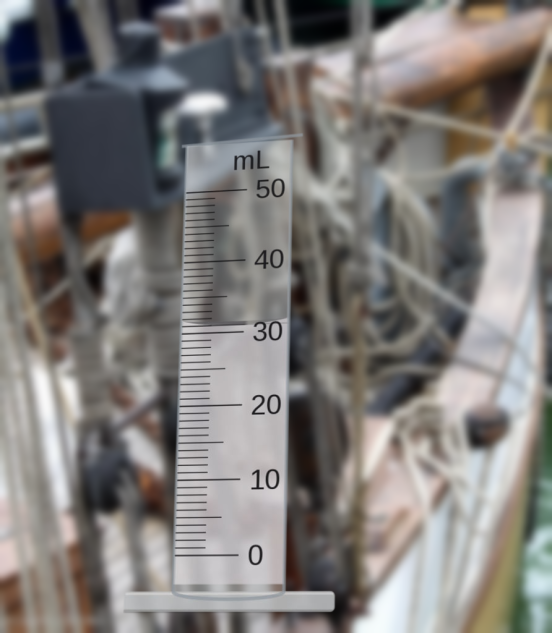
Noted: {"value": 31, "unit": "mL"}
